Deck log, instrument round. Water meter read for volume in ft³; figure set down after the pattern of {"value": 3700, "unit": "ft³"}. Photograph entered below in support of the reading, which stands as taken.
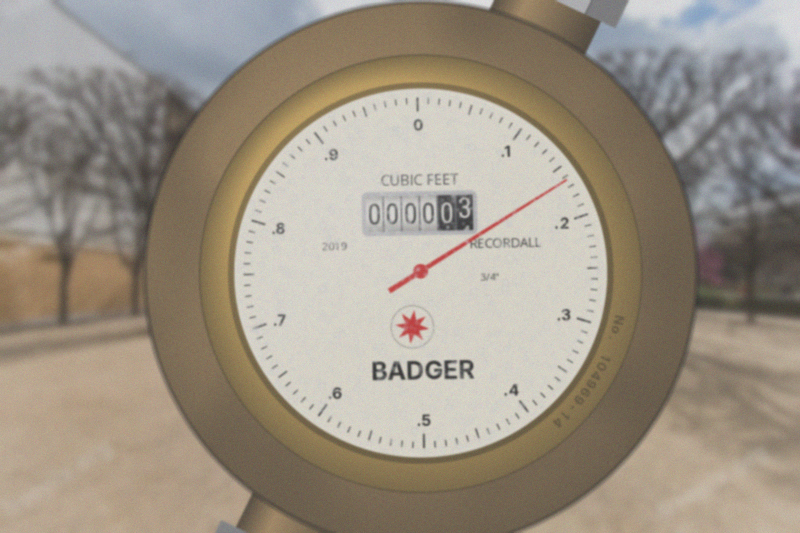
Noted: {"value": 3.16, "unit": "ft³"}
